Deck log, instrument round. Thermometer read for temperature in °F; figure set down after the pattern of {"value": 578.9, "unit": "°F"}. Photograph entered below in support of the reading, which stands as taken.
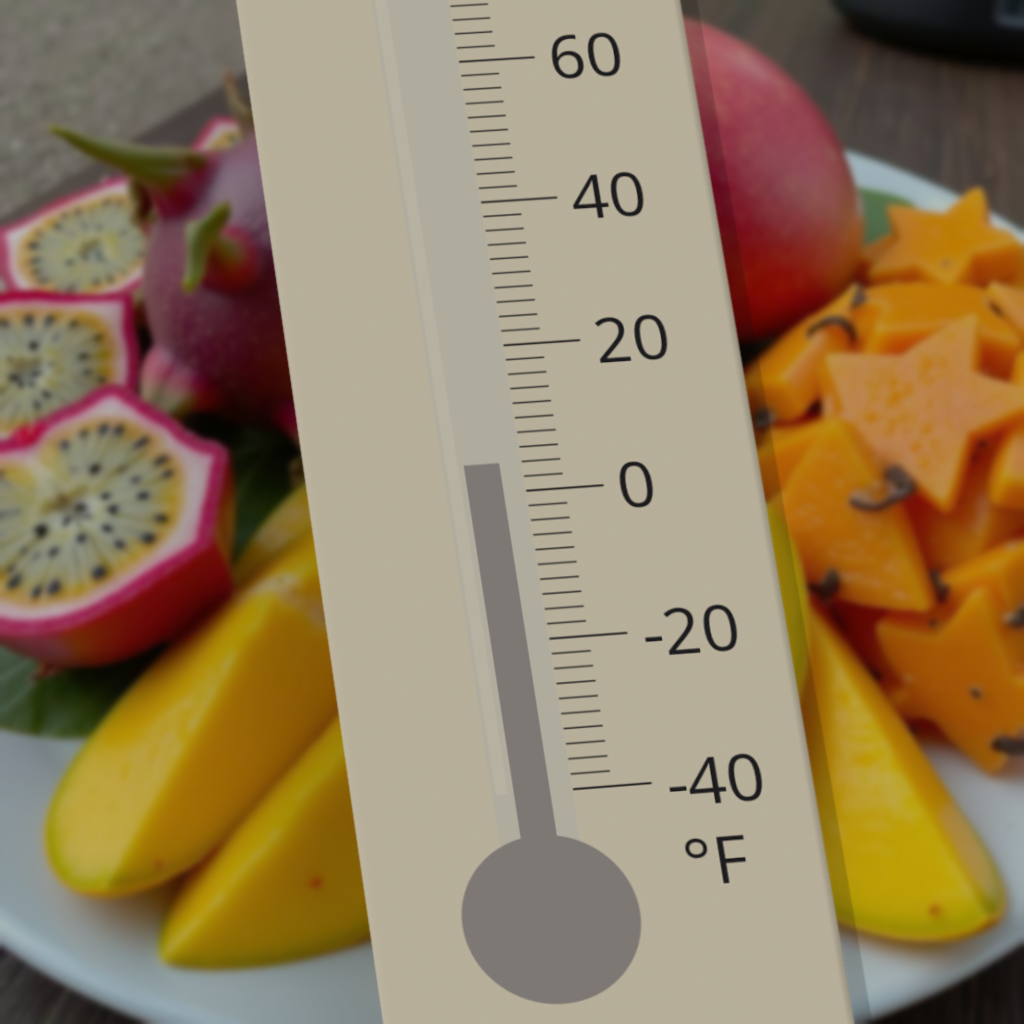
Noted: {"value": 4, "unit": "°F"}
